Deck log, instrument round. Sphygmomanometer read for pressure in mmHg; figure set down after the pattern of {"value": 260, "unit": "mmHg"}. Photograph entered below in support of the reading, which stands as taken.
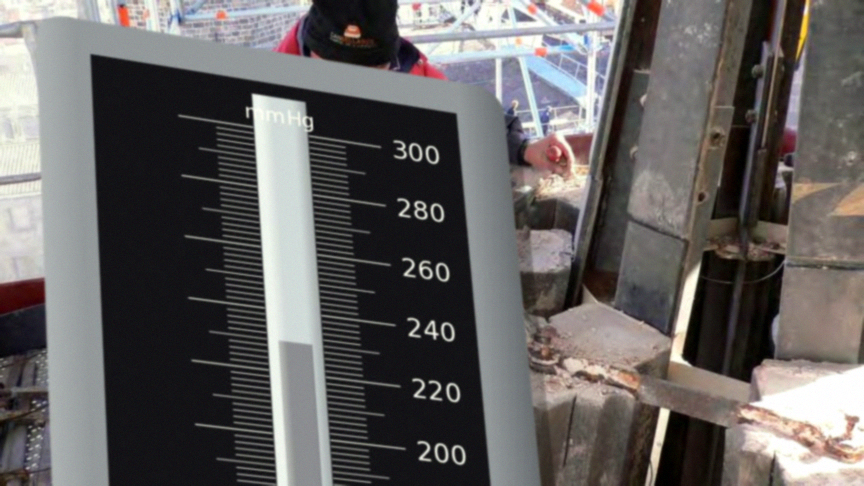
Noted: {"value": 230, "unit": "mmHg"}
